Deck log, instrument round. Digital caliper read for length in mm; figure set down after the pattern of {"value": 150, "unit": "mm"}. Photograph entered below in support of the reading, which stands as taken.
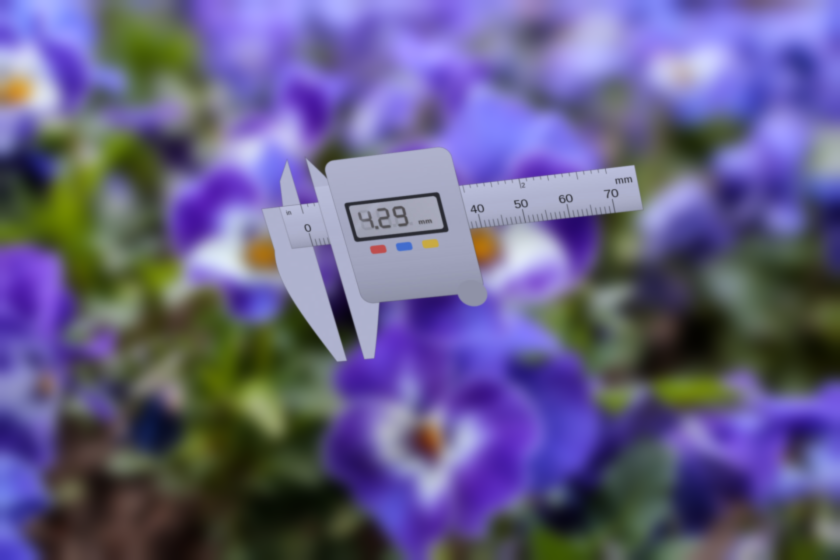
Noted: {"value": 4.29, "unit": "mm"}
